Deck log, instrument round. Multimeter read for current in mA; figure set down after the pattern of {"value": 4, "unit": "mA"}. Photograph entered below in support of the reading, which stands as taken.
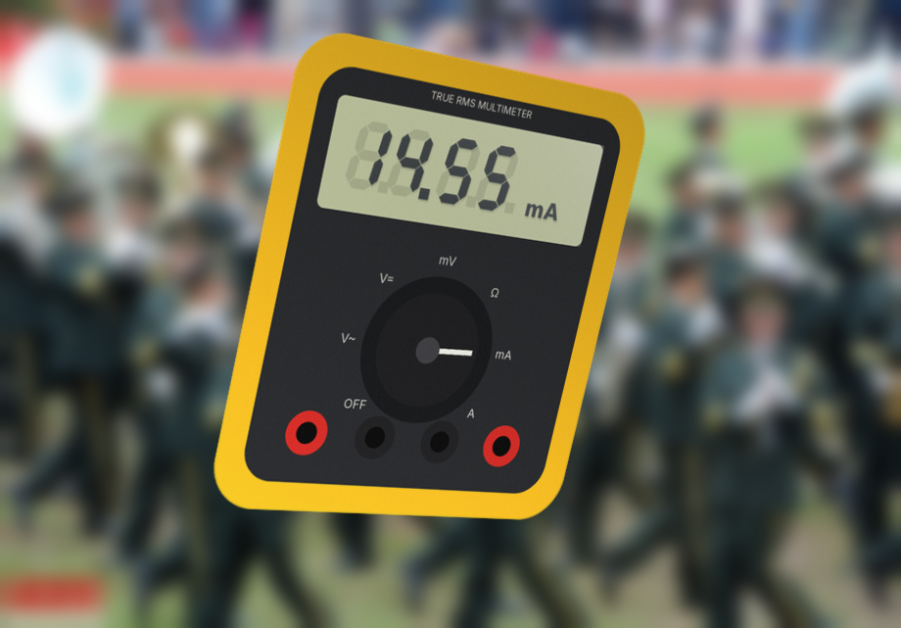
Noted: {"value": 14.55, "unit": "mA"}
